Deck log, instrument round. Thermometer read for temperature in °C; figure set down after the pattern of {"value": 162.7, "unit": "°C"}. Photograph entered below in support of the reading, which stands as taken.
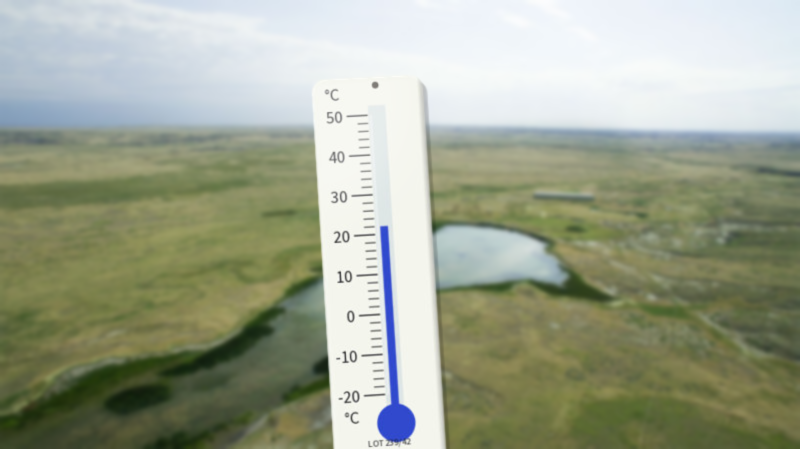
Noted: {"value": 22, "unit": "°C"}
